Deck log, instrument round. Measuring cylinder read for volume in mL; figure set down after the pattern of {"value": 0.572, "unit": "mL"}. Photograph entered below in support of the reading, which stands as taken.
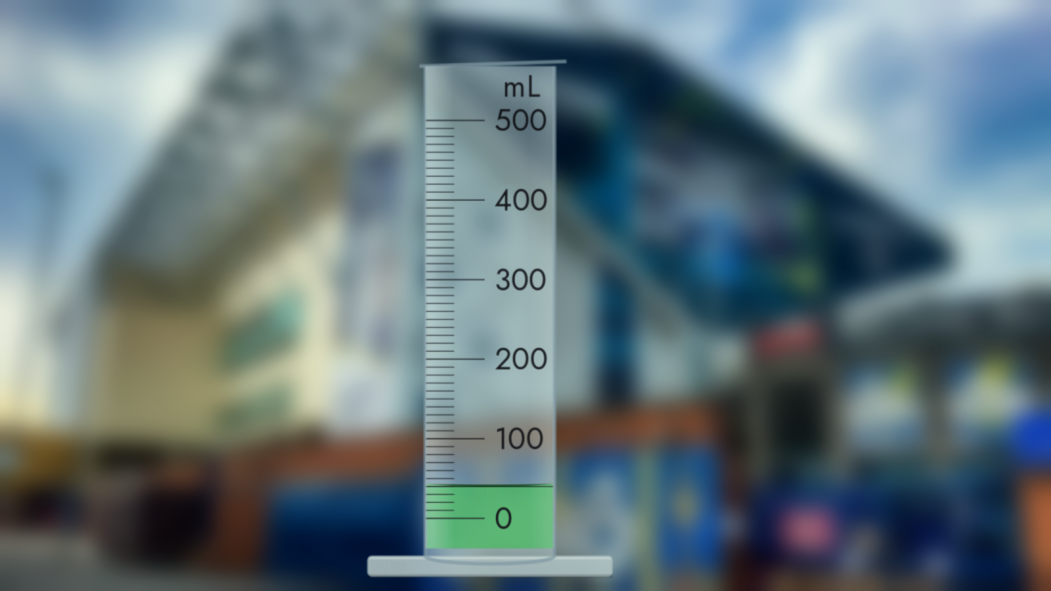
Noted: {"value": 40, "unit": "mL"}
